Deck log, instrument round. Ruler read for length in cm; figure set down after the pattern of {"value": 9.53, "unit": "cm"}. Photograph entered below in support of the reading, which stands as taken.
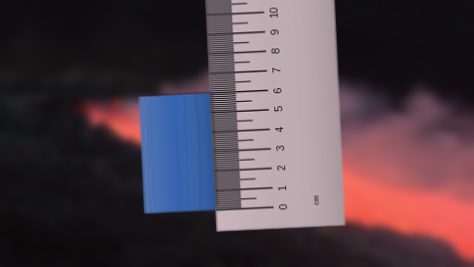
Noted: {"value": 6, "unit": "cm"}
